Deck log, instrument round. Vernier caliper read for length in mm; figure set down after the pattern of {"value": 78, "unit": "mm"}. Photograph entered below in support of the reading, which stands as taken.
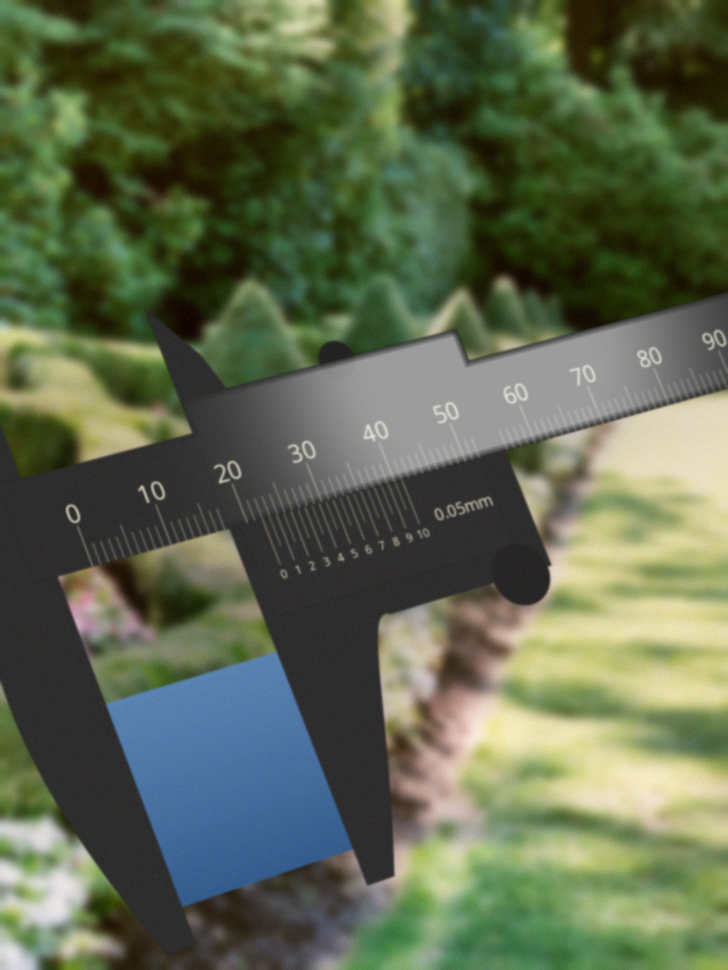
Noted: {"value": 22.0, "unit": "mm"}
